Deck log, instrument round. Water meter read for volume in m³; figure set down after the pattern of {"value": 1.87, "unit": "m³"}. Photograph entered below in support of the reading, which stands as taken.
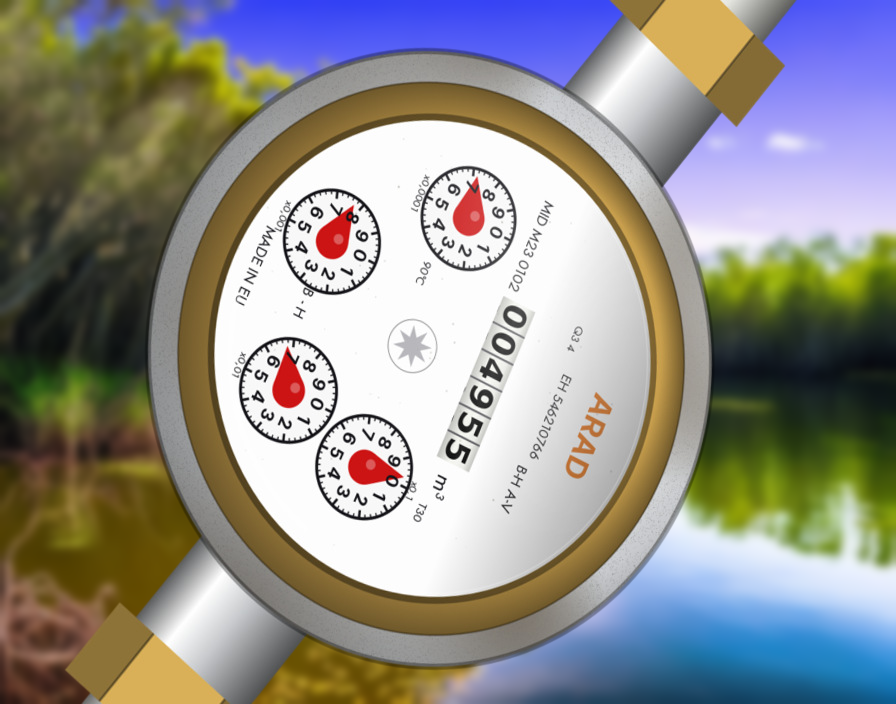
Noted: {"value": 4954.9677, "unit": "m³"}
